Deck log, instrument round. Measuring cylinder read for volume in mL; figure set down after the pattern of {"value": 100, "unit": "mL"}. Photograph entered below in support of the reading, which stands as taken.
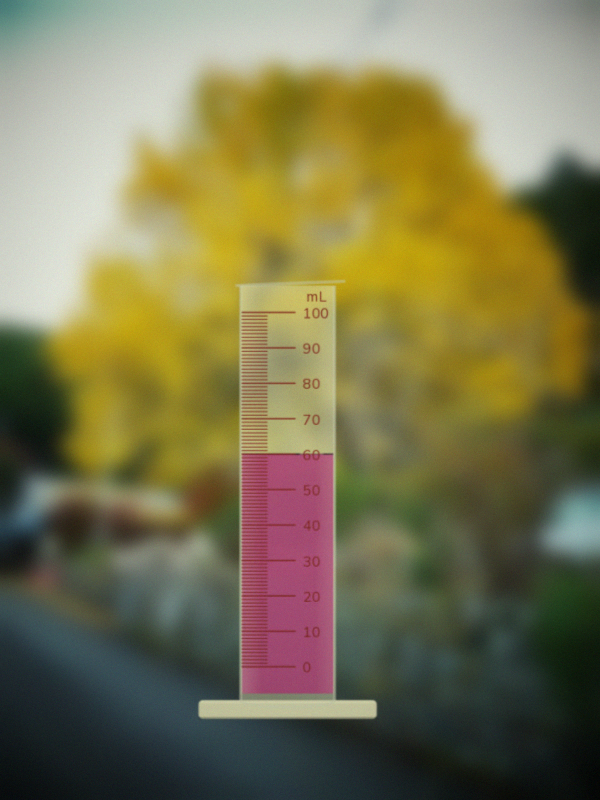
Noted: {"value": 60, "unit": "mL"}
